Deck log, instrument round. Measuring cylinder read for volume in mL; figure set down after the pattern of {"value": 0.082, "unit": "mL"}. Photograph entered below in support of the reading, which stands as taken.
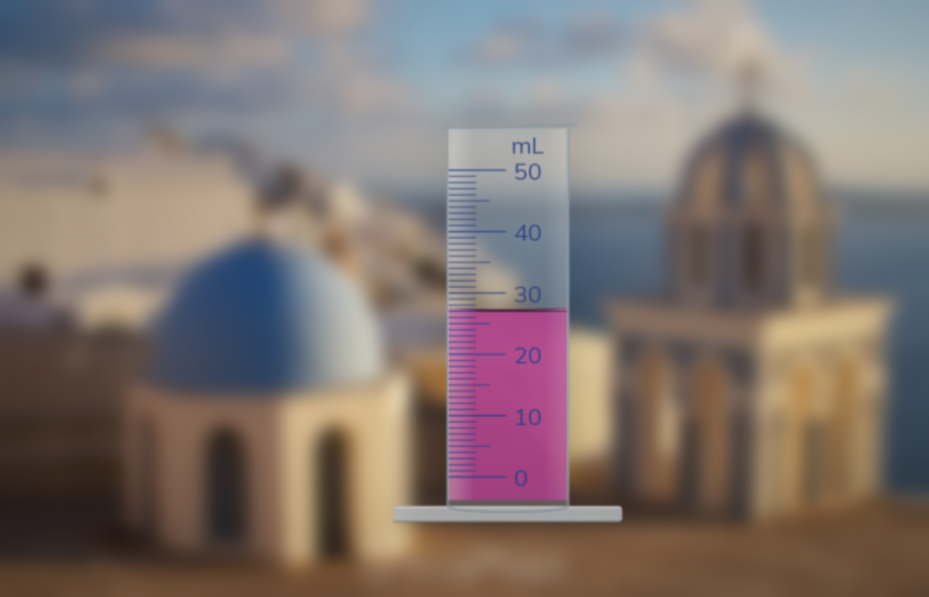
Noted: {"value": 27, "unit": "mL"}
